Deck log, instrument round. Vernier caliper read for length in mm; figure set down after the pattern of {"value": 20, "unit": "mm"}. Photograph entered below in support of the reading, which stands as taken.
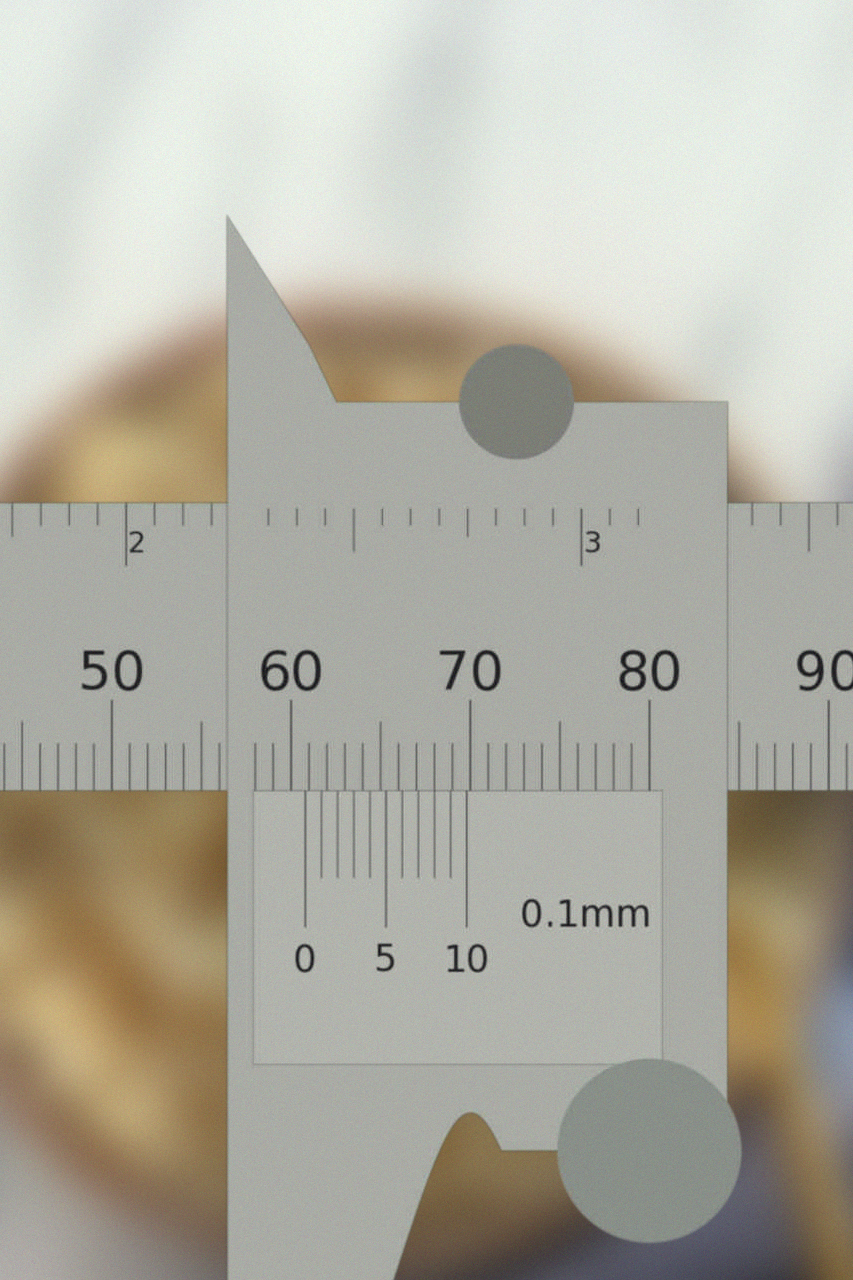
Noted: {"value": 60.8, "unit": "mm"}
